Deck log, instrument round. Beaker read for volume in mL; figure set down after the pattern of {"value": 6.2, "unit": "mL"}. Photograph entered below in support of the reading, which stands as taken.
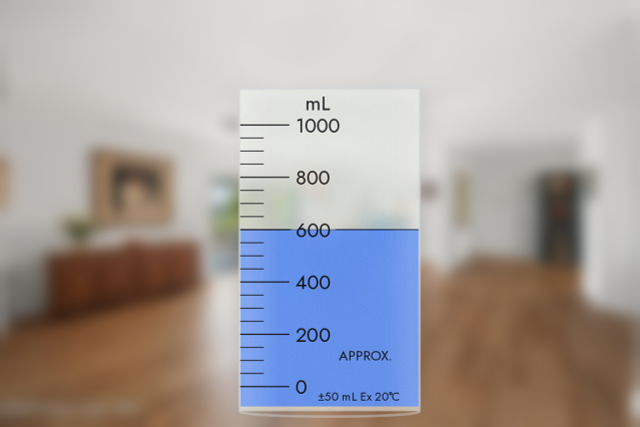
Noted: {"value": 600, "unit": "mL"}
